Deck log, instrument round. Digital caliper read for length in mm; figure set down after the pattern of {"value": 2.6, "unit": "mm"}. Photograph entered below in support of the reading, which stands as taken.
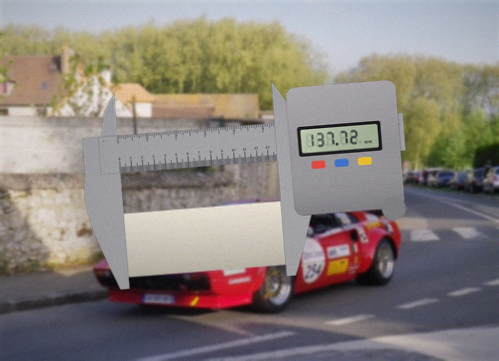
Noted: {"value": 137.72, "unit": "mm"}
